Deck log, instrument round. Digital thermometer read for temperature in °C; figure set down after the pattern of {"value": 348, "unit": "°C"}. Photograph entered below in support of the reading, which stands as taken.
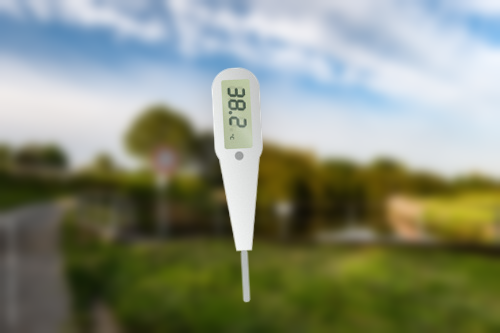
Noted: {"value": 38.2, "unit": "°C"}
